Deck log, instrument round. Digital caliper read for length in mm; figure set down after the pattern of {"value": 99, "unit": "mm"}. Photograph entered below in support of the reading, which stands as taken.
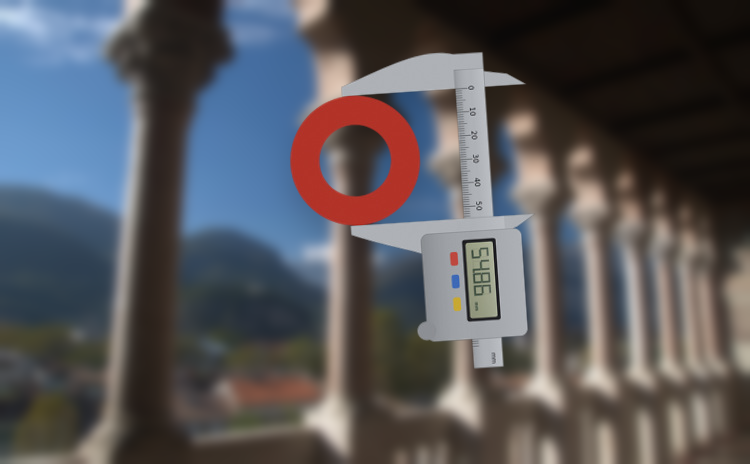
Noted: {"value": 54.86, "unit": "mm"}
